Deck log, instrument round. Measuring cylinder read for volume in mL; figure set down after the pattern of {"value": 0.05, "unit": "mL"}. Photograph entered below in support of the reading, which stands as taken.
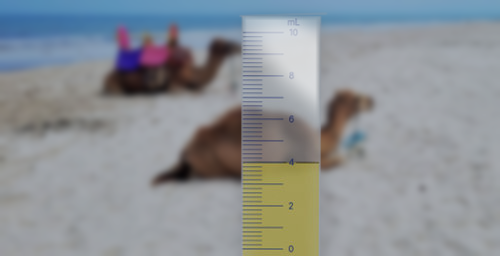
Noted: {"value": 4, "unit": "mL"}
